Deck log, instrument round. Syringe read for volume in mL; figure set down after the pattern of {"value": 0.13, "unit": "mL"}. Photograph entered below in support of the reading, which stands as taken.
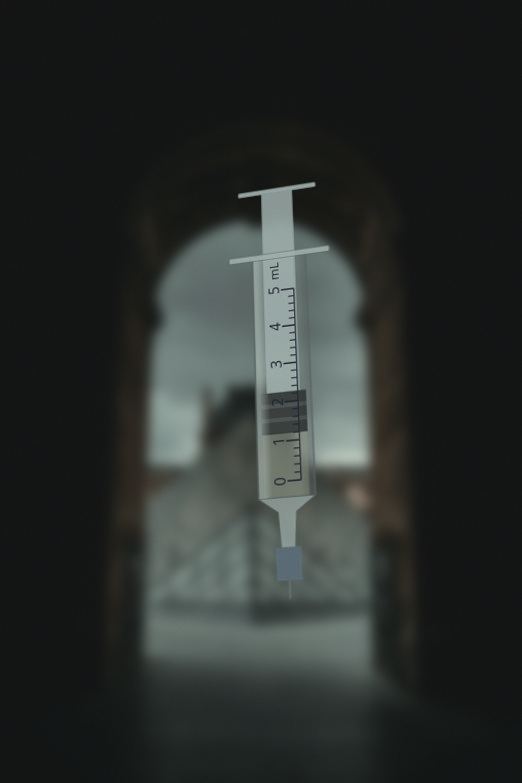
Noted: {"value": 1.2, "unit": "mL"}
